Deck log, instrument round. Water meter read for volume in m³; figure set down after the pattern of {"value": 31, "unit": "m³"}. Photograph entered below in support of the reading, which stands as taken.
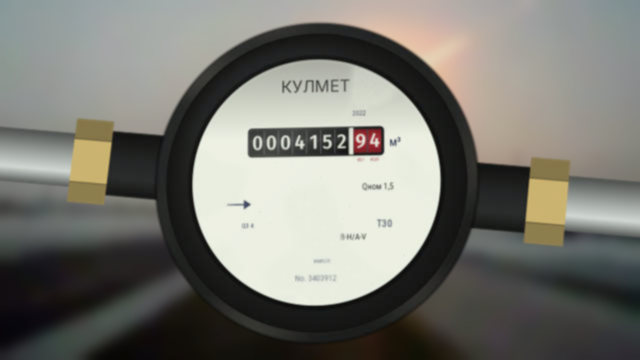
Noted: {"value": 4152.94, "unit": "m³"}
